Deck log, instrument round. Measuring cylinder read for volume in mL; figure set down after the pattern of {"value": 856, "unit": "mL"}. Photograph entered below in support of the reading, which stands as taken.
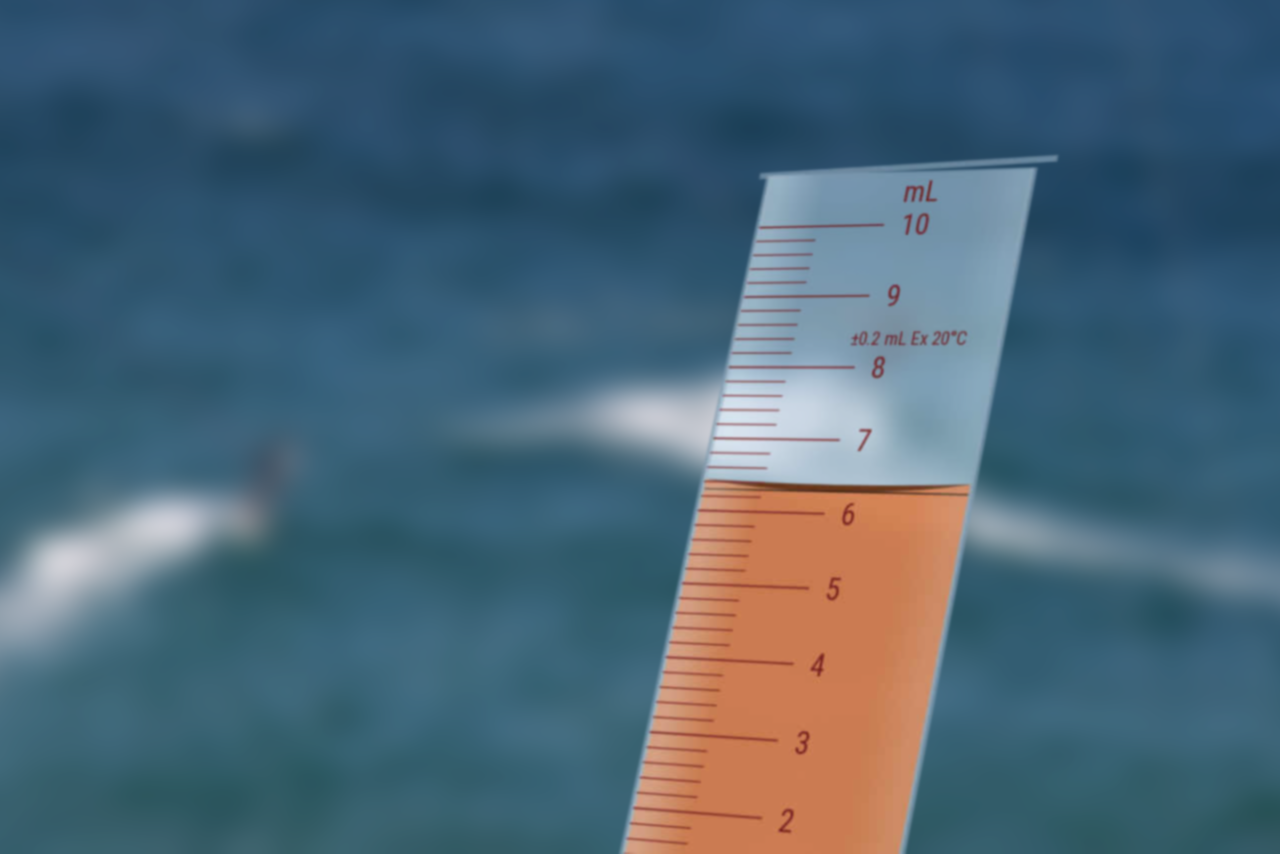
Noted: {"value": 6.3, "unit": "mL"}
